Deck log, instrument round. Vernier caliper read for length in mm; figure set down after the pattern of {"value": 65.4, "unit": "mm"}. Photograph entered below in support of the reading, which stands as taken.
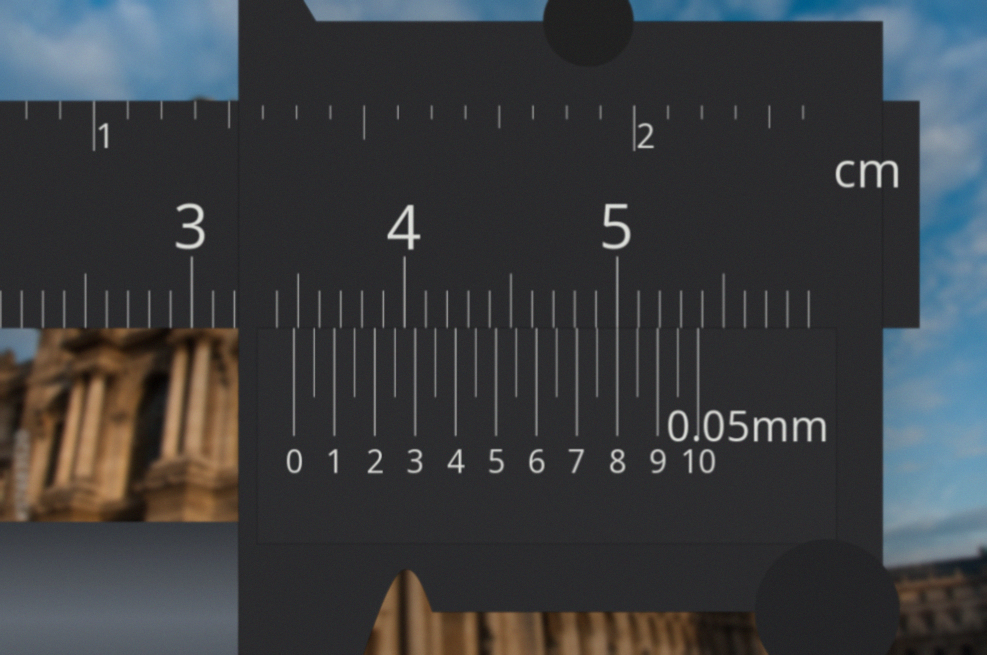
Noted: {"value": 34.8, "unit": "mm"}
